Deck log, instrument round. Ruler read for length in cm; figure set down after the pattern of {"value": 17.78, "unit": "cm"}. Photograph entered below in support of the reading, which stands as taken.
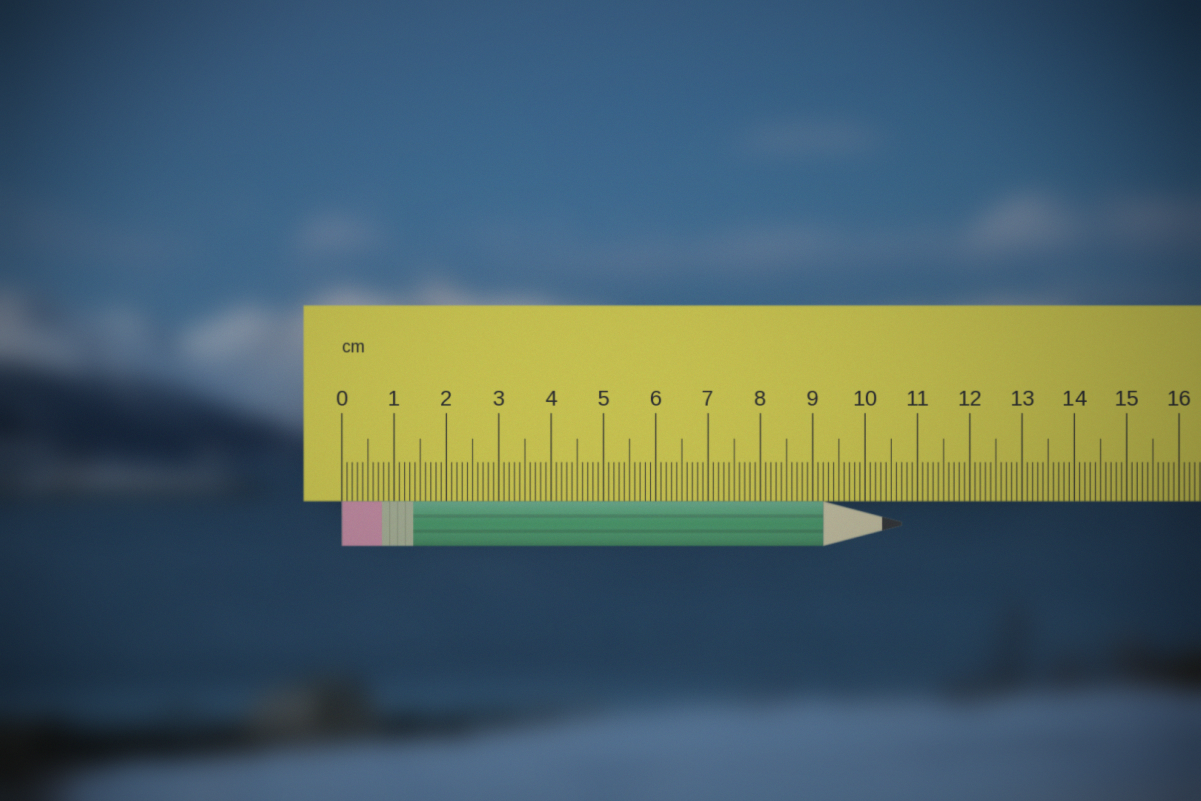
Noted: {"value": 10.7, "unit": "cm"}
